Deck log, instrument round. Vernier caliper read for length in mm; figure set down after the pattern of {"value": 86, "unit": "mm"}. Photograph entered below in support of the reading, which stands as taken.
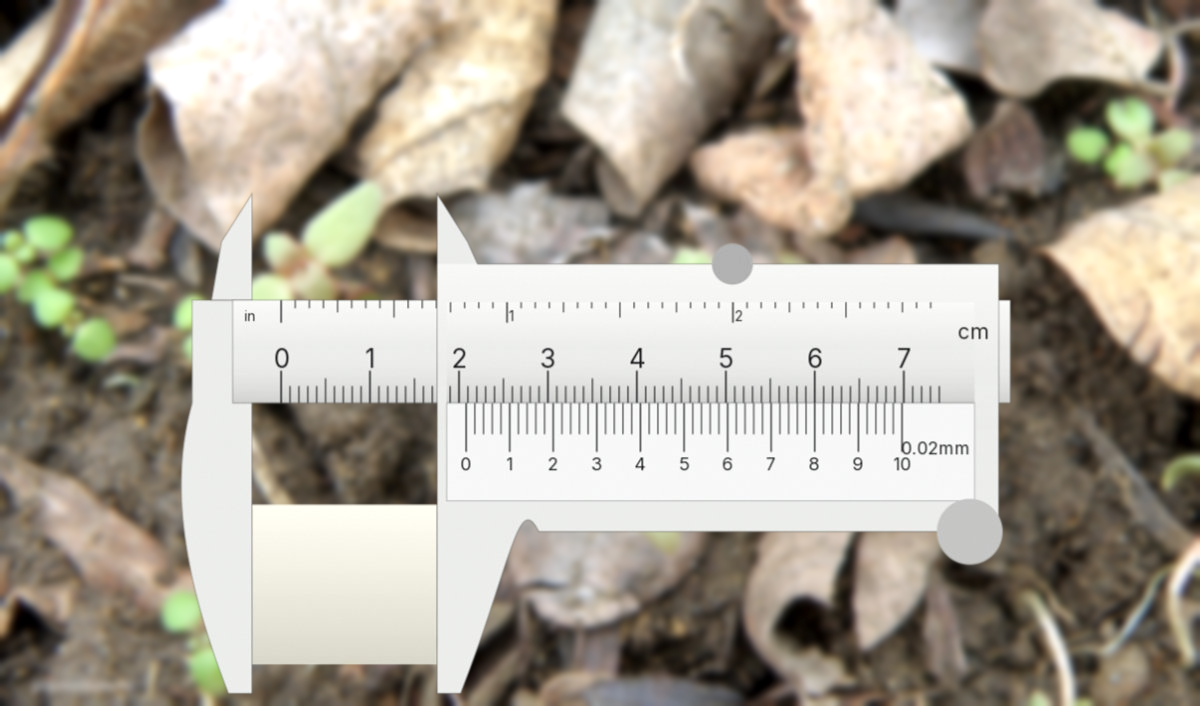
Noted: {"value": 20.8, "unit": "mm"}
